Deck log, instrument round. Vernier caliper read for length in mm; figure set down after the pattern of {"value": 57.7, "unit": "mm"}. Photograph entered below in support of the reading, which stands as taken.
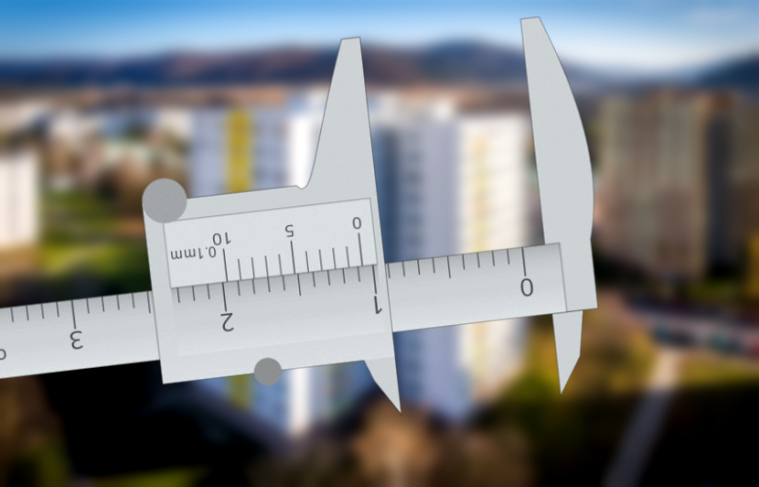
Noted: {"value": 10.7, "unit": "mm"}
